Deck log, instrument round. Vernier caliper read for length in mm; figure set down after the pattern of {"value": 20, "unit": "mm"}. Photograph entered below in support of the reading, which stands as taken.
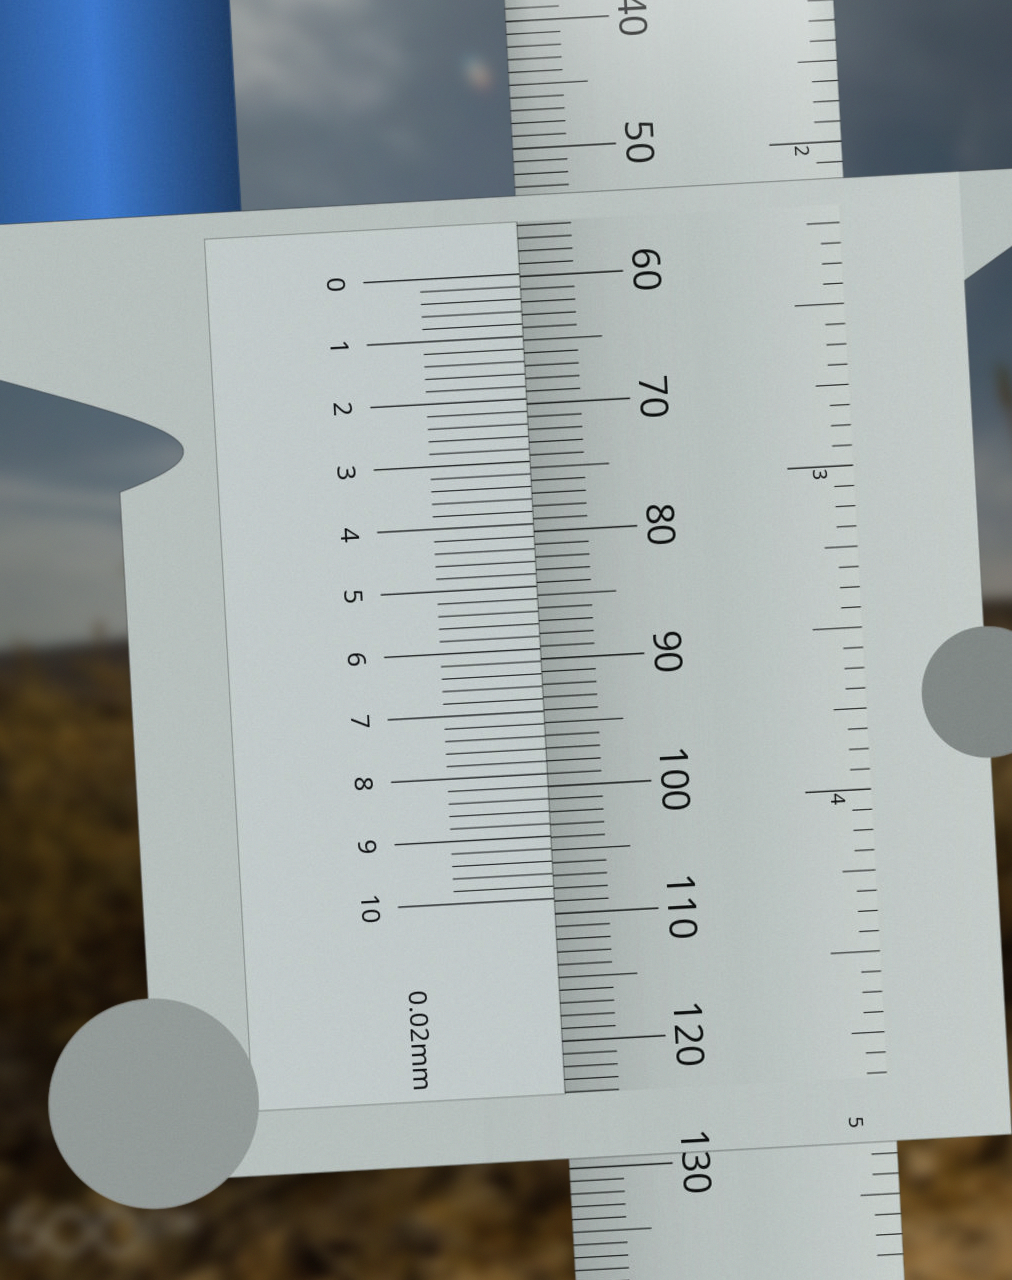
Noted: {"value": 59.8, "unit": "mm"}
